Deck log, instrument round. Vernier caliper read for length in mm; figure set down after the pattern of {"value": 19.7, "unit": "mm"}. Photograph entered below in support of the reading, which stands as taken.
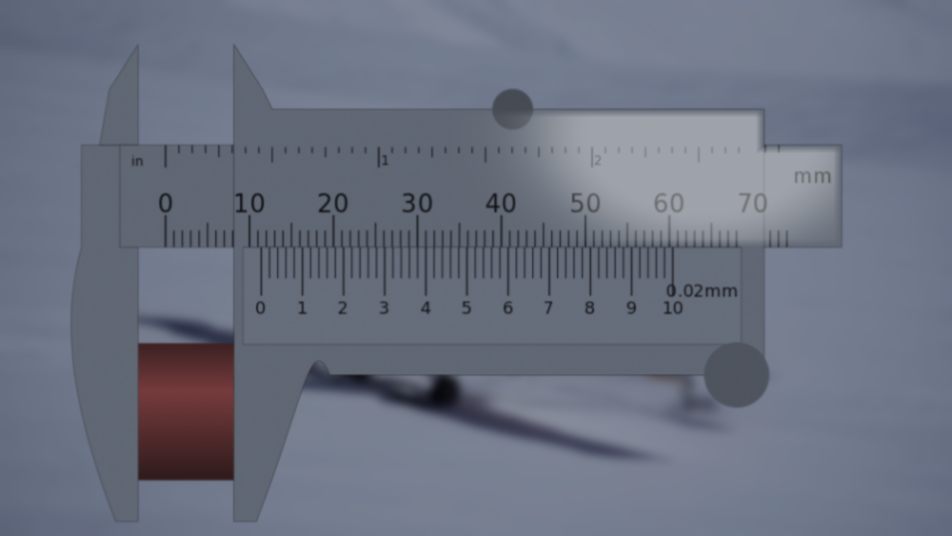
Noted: {"value": 11.4, "unit": "mm"}
